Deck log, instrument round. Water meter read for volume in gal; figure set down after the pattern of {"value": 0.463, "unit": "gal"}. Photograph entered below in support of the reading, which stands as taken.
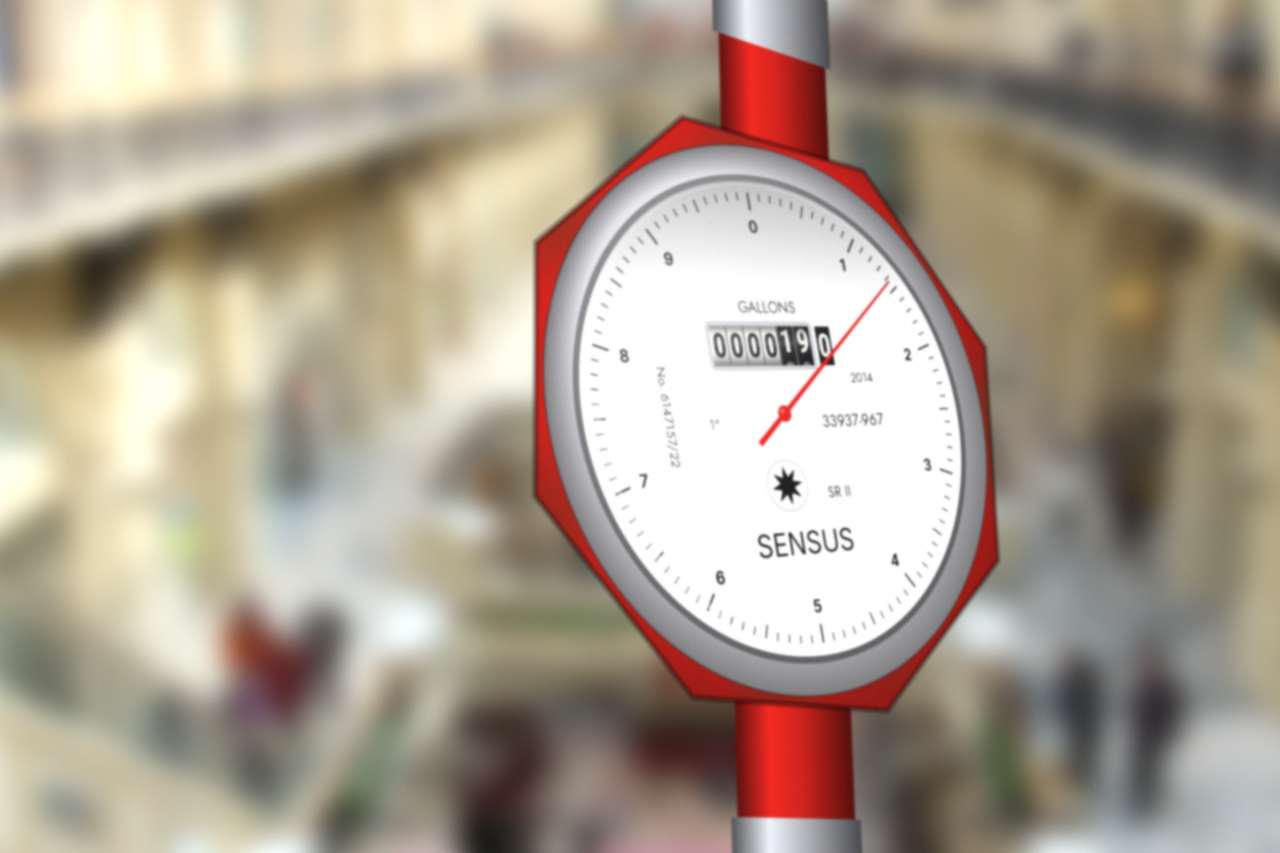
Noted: {"value": 191.4, "unit": "gal"}
